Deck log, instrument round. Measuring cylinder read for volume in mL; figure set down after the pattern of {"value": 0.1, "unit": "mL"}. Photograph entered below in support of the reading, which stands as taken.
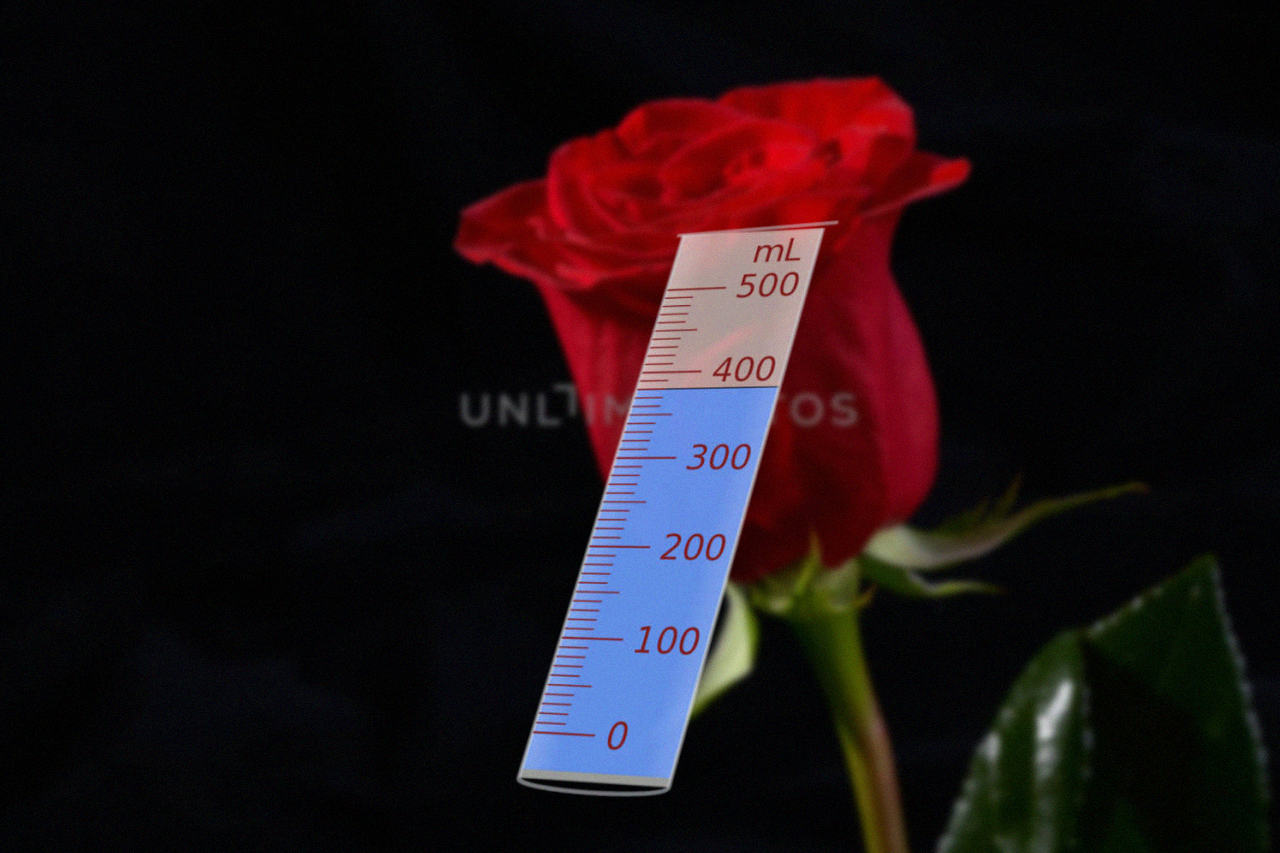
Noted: {"value": 380, "unit": "mL"}
